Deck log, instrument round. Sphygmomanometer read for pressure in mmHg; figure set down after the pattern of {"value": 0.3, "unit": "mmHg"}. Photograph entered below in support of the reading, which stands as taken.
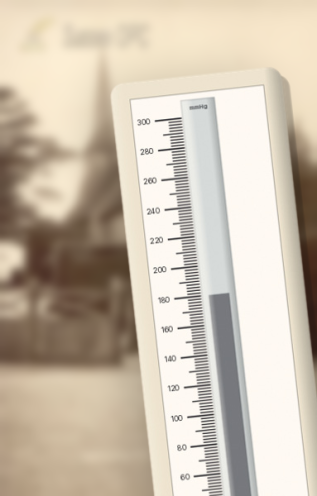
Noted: {"value": 180, "unit": "mmHg"}
